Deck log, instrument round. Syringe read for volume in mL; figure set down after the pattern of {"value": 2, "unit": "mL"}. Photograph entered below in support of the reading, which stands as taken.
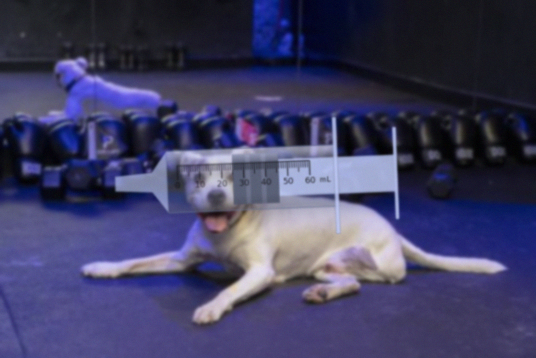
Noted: {"value": 25, "unit": "mL"}
